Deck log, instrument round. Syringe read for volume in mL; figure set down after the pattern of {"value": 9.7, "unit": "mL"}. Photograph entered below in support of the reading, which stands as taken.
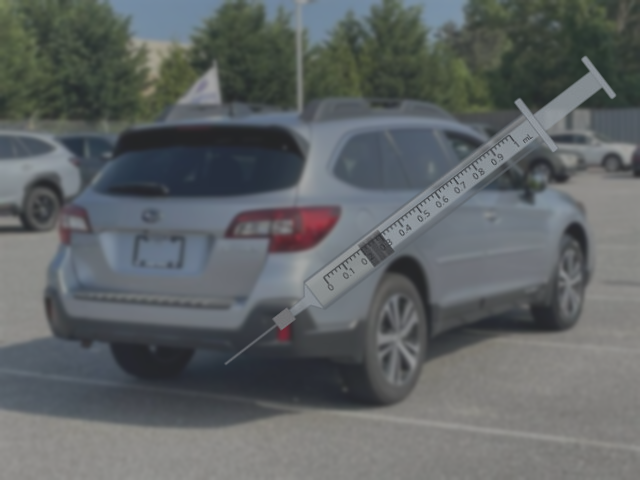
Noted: {"value": 0.2, "unit": "mL"}
